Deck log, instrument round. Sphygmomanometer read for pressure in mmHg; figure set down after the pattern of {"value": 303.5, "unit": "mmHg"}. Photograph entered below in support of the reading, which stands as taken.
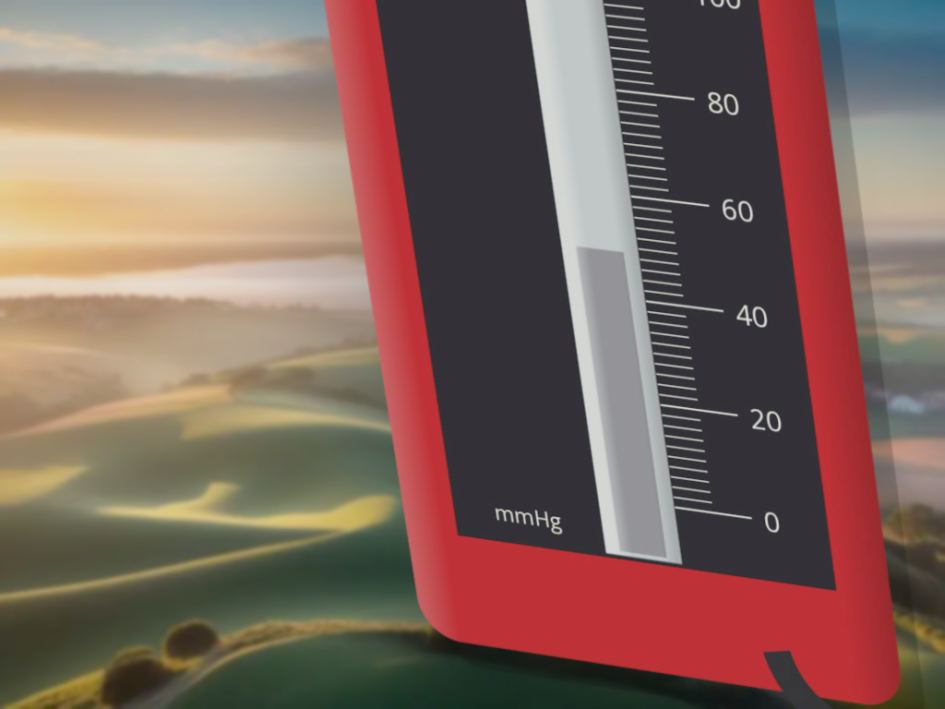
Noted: {"value": 49, "unit": "mmHg"}
